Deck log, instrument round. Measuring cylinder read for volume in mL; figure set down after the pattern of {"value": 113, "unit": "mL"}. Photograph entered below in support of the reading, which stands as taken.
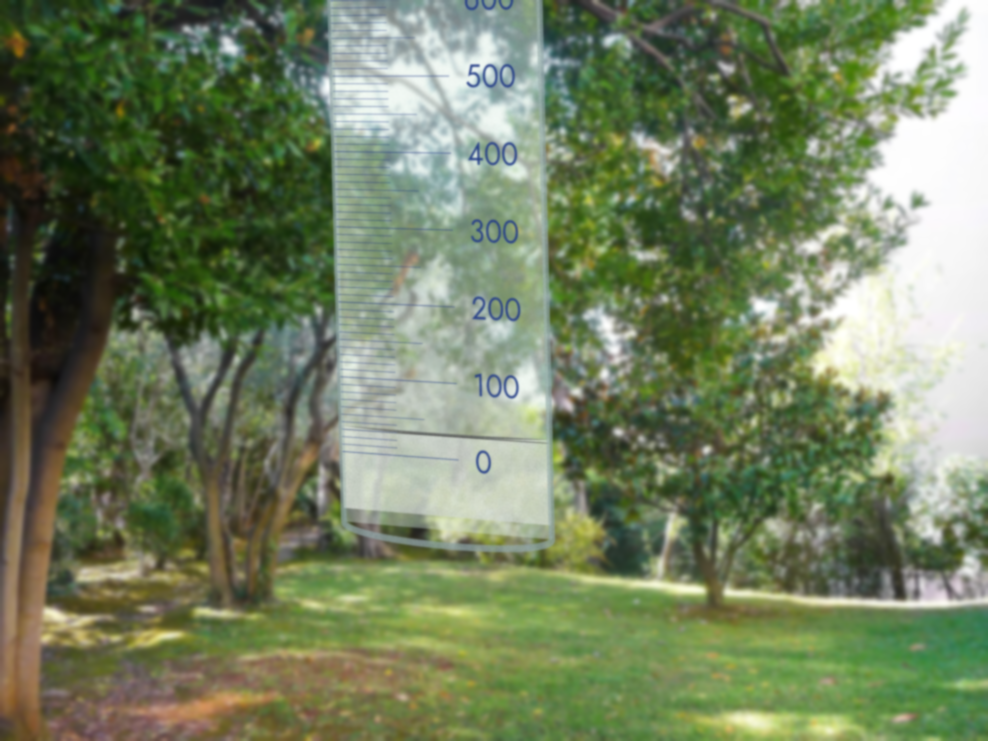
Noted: {"value": 30, "unit": "mL"}
